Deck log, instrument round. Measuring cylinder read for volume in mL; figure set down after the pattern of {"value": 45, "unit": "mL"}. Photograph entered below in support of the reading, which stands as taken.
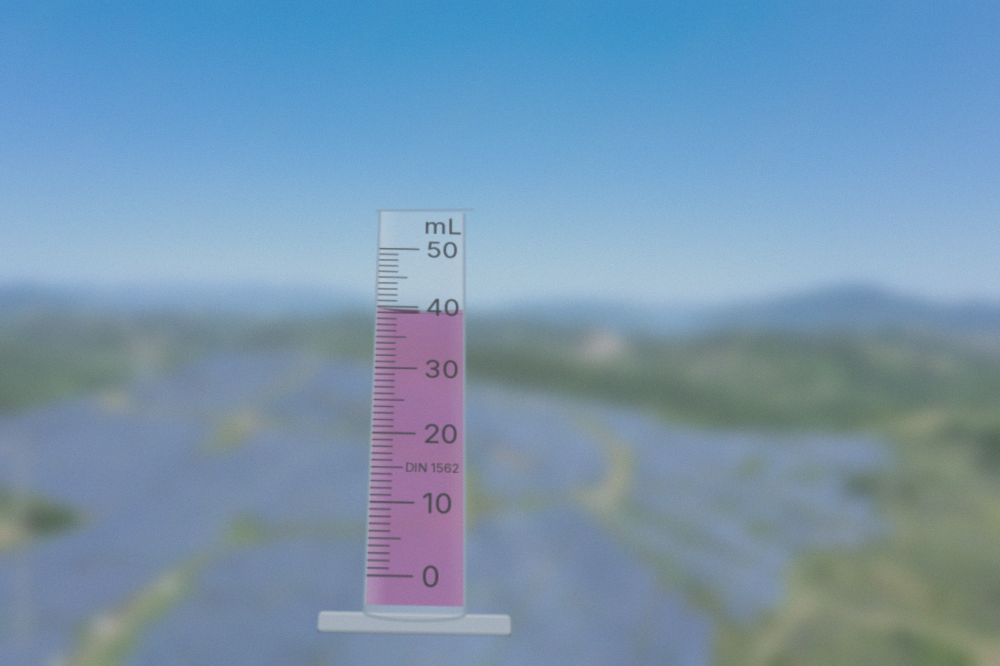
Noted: {"value": 39, "unit": "mL"}
